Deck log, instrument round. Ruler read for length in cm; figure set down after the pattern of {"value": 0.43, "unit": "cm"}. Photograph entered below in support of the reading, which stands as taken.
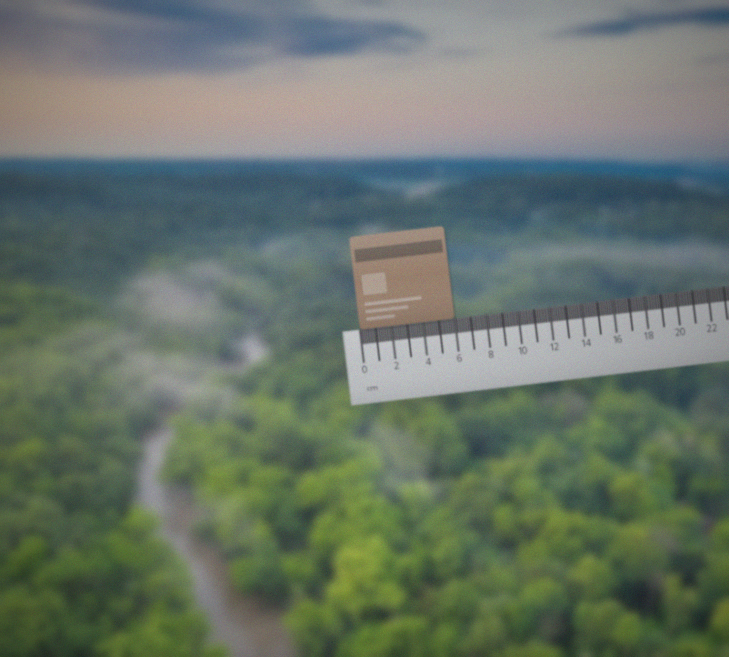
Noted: {"value": 6, "unit": "cm"}
